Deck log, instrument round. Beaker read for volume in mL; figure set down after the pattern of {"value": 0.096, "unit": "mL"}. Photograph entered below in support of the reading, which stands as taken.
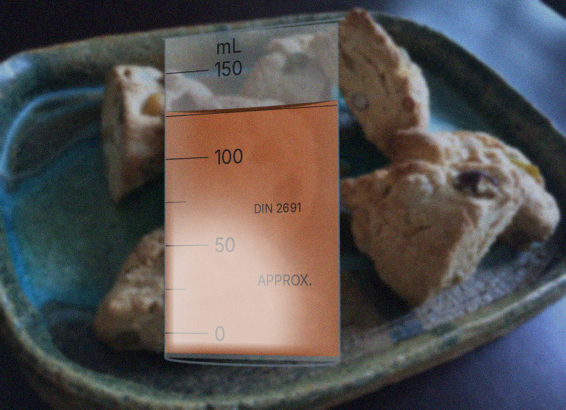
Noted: {"value": 125, "unit": "mL"}
